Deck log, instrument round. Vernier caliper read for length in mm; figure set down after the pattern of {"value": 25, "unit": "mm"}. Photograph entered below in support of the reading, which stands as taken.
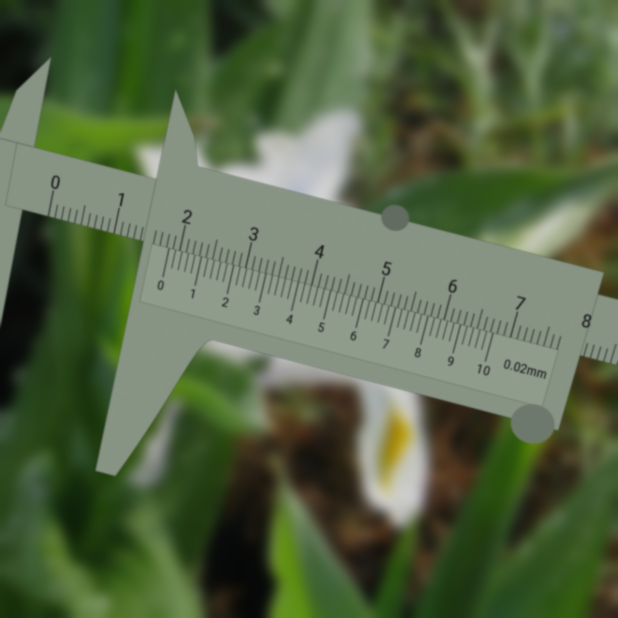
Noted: {"value": 18.4, "unit": "mm"}
